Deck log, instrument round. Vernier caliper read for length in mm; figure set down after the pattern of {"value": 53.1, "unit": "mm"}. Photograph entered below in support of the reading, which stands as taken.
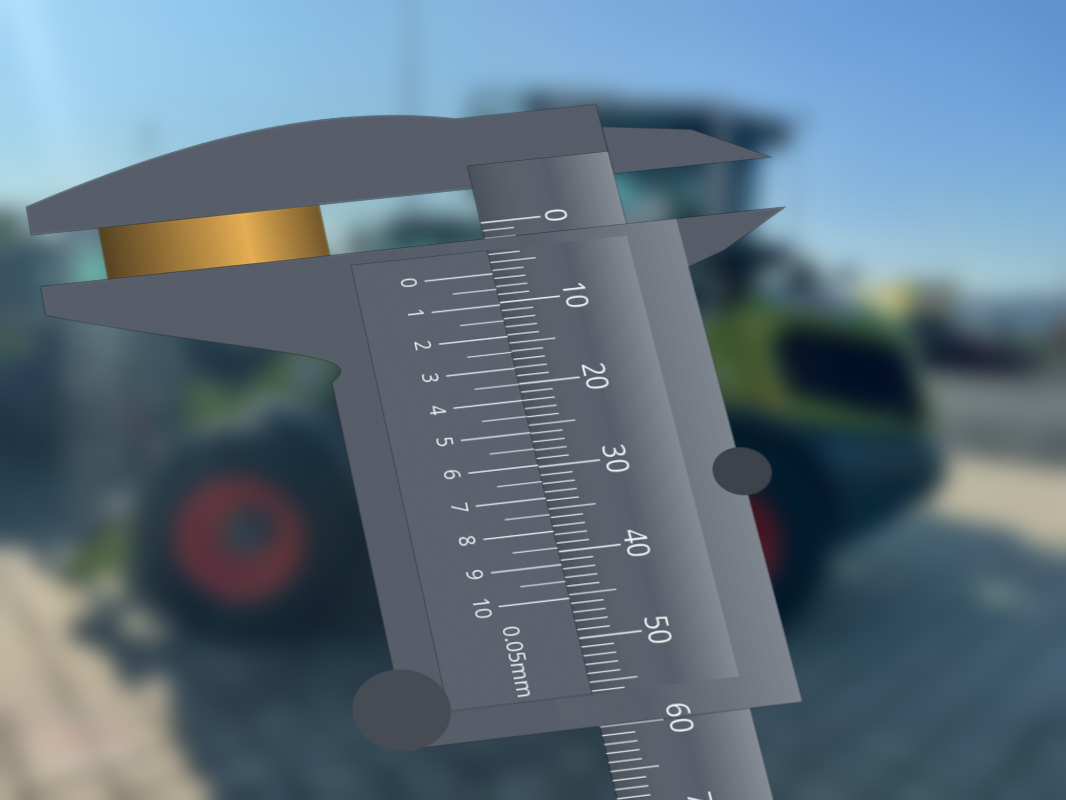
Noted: {"value": 6.4, "unit": "mm"}
